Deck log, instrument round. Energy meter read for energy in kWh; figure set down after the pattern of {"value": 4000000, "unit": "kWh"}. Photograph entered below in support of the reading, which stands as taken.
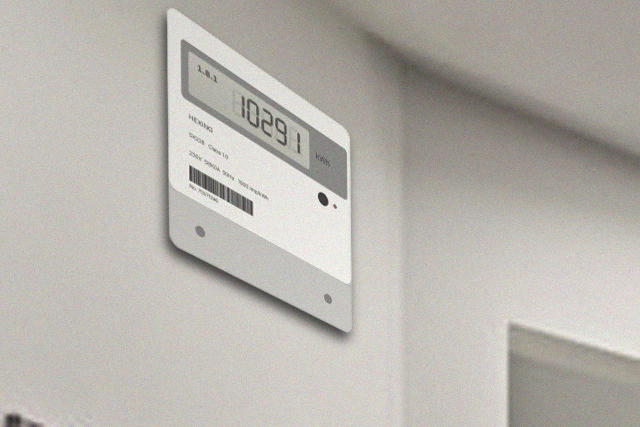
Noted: {"value": 10291, "unit": "kWh"}
